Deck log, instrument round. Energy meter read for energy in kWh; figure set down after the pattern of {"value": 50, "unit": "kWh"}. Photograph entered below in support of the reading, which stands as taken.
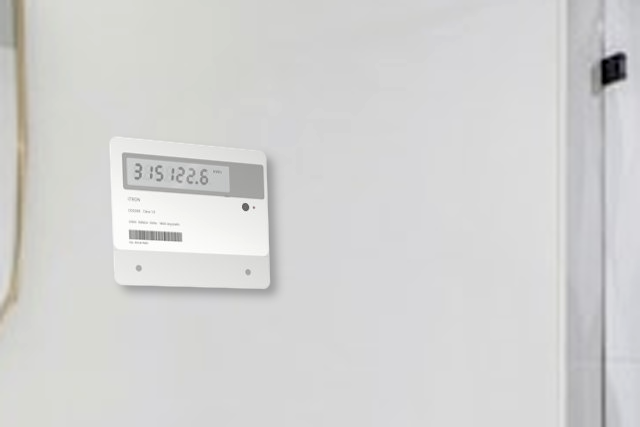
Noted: {"value": 315122.6, "unit": "kWh"}
